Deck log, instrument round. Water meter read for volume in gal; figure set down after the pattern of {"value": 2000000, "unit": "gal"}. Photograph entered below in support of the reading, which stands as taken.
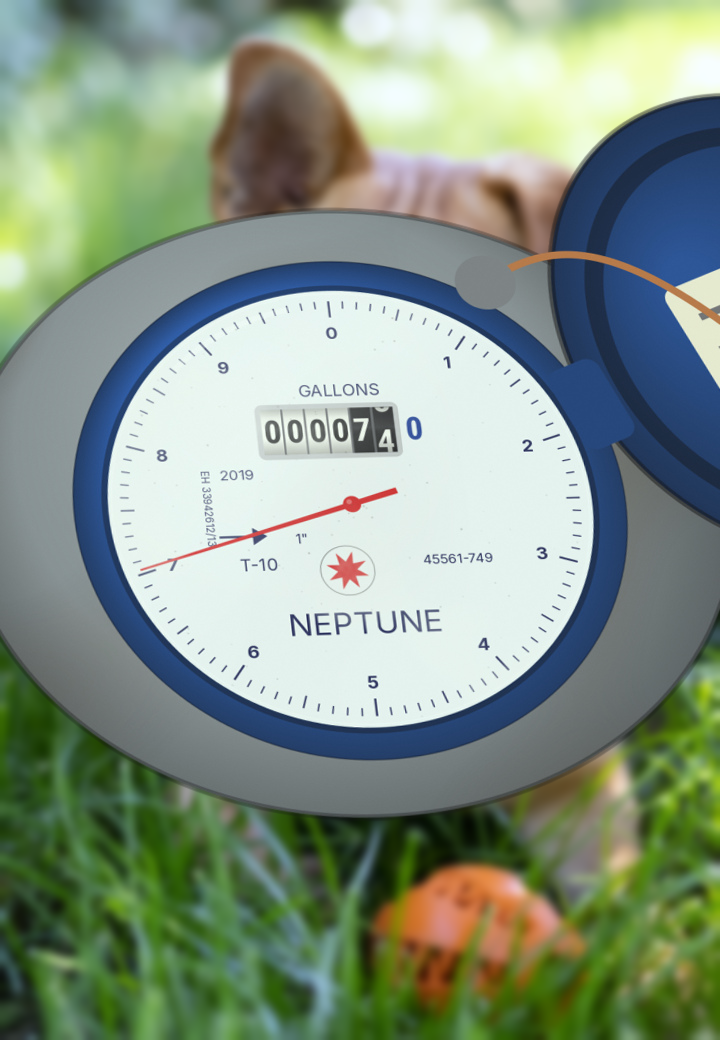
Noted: {"value": 737.0, "unit": "gal"}
